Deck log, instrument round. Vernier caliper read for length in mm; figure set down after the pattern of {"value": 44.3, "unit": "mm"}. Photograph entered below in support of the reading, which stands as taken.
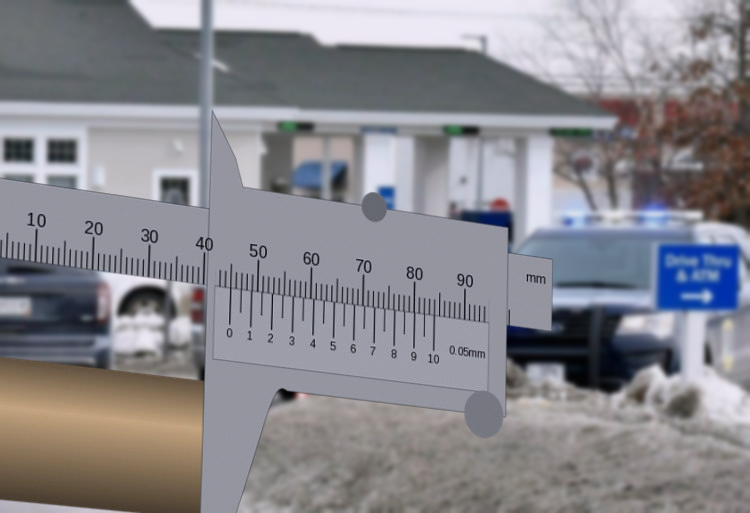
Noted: {"value": 45.0, "unit": "mm"}
